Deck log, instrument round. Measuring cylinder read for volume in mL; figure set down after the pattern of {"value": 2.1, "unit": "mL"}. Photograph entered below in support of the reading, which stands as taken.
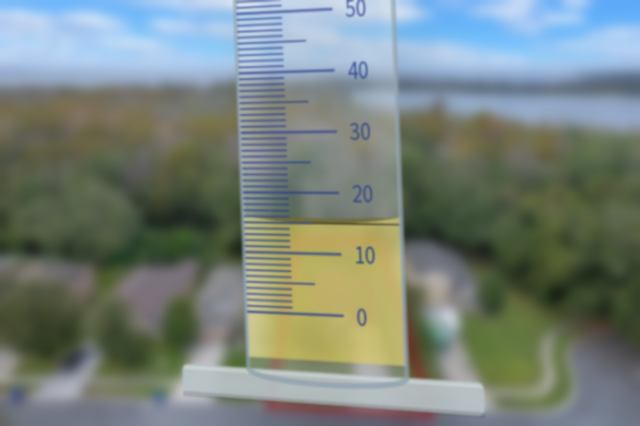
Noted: {"value": 15, "unit": "mL"}
